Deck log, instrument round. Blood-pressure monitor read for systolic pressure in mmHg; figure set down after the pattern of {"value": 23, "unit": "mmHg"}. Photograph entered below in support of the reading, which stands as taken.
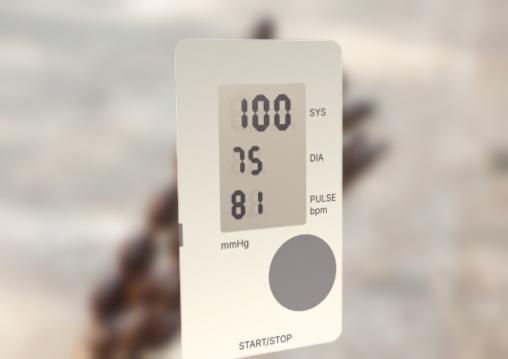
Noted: {"value": 100, "unit": "mmHg"}
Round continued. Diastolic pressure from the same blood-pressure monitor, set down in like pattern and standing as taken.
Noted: {"value": 75, "unit": "mmHg"}
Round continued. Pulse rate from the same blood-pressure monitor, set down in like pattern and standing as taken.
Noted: {"value": 81, "unit": "bpm"}
